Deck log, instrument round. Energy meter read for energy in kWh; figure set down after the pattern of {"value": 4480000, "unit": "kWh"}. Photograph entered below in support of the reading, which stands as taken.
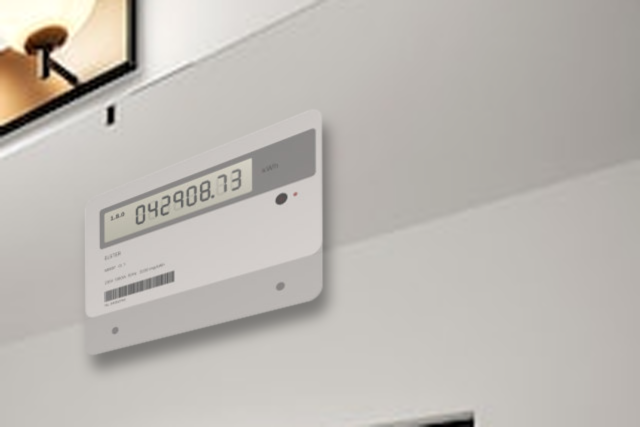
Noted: {"value": 42908.73, "unit": "kWh"}
